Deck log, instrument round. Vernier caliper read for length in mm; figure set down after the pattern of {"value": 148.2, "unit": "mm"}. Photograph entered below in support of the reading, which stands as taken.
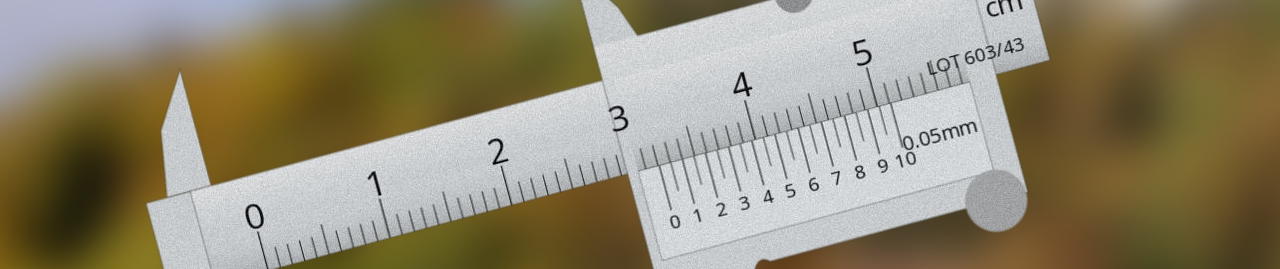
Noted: {"value": 32.1, "unit": "mm"}
